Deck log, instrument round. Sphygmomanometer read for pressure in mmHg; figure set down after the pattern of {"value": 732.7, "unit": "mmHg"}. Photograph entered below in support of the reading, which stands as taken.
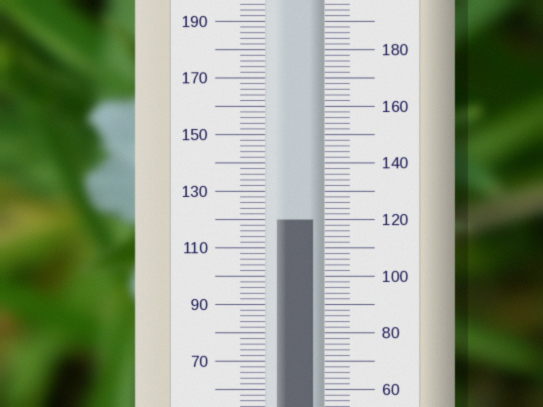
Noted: {"value": 120, "unit": "mmHg"}
